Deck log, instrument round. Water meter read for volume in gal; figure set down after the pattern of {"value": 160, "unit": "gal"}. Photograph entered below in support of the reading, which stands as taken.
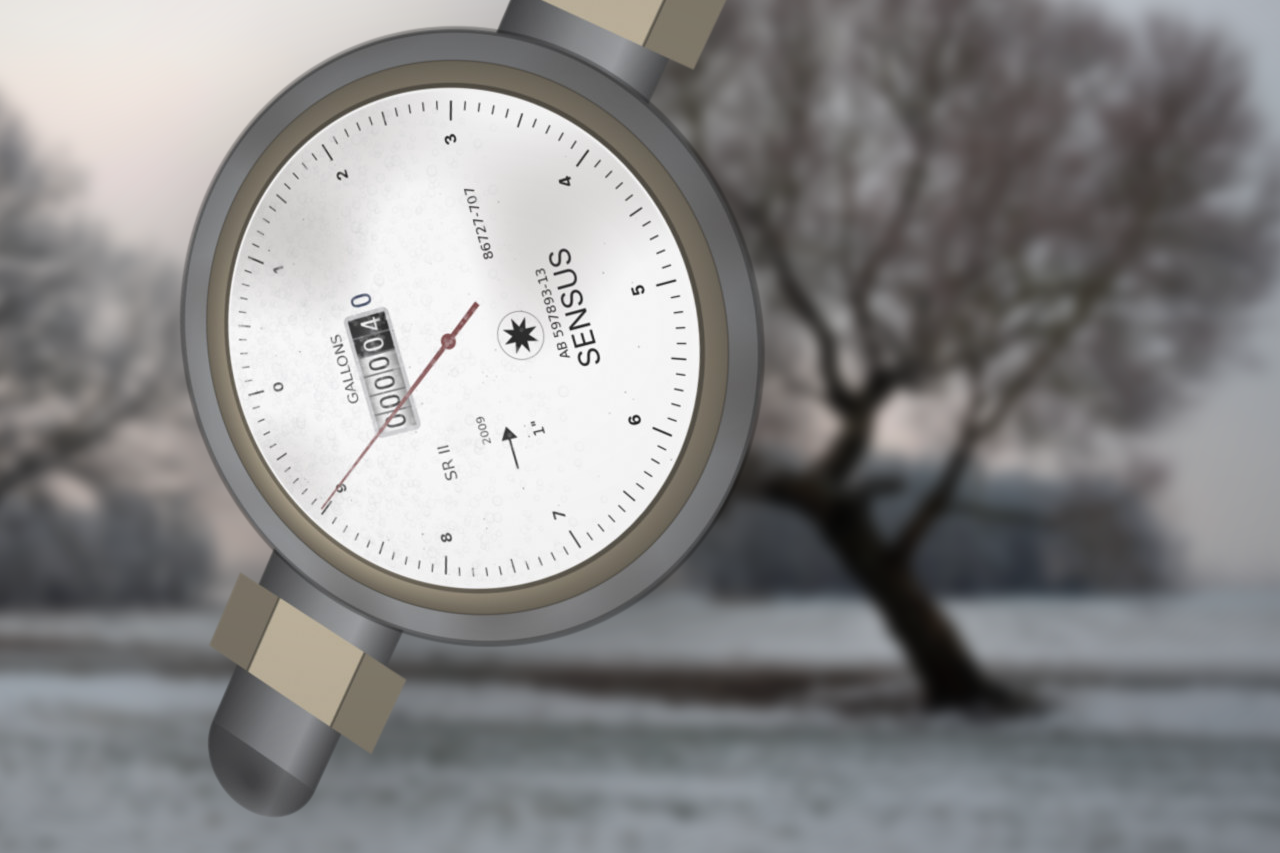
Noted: {"value": 39.0, "unit": "gal"}
